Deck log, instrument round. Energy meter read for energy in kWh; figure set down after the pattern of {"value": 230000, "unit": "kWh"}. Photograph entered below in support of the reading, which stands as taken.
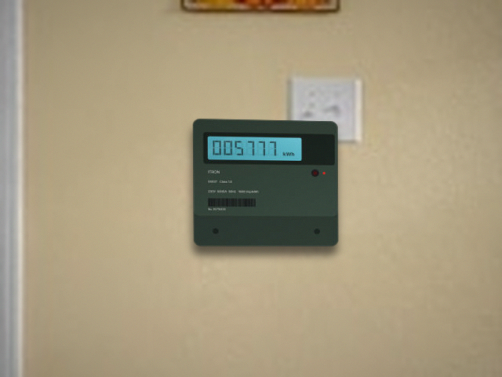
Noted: {"value": 5777, "unit": "kWh"}
